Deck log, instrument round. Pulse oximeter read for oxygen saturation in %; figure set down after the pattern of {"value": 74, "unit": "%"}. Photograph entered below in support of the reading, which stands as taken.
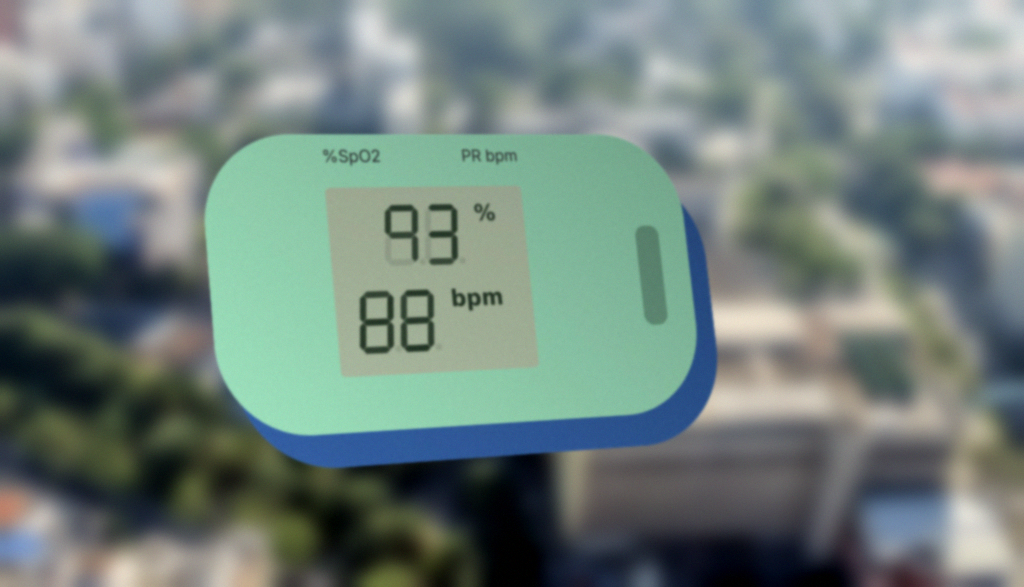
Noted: {"value": 93, "unit": "%"}
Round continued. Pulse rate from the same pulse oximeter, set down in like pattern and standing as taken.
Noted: {"value": 88, "unit": "bpm"}
